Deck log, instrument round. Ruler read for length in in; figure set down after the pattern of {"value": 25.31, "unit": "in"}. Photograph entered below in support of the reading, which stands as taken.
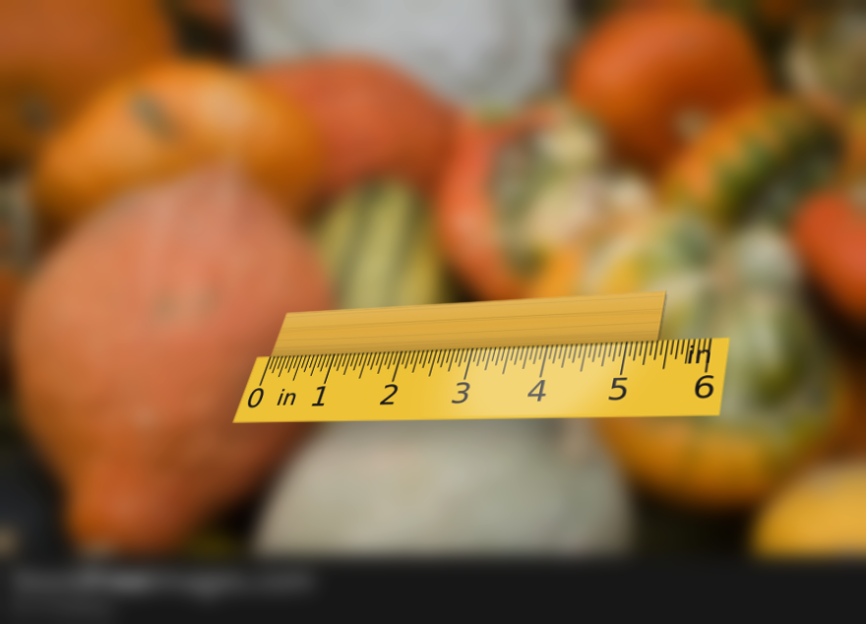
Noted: {"value": 5.375, "unit": "in"}
